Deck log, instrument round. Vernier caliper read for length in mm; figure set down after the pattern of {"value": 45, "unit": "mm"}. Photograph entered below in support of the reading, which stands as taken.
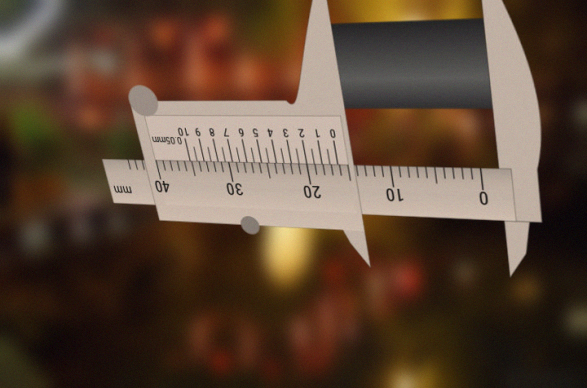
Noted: {"value": 16.2, "unit": "mm"}
